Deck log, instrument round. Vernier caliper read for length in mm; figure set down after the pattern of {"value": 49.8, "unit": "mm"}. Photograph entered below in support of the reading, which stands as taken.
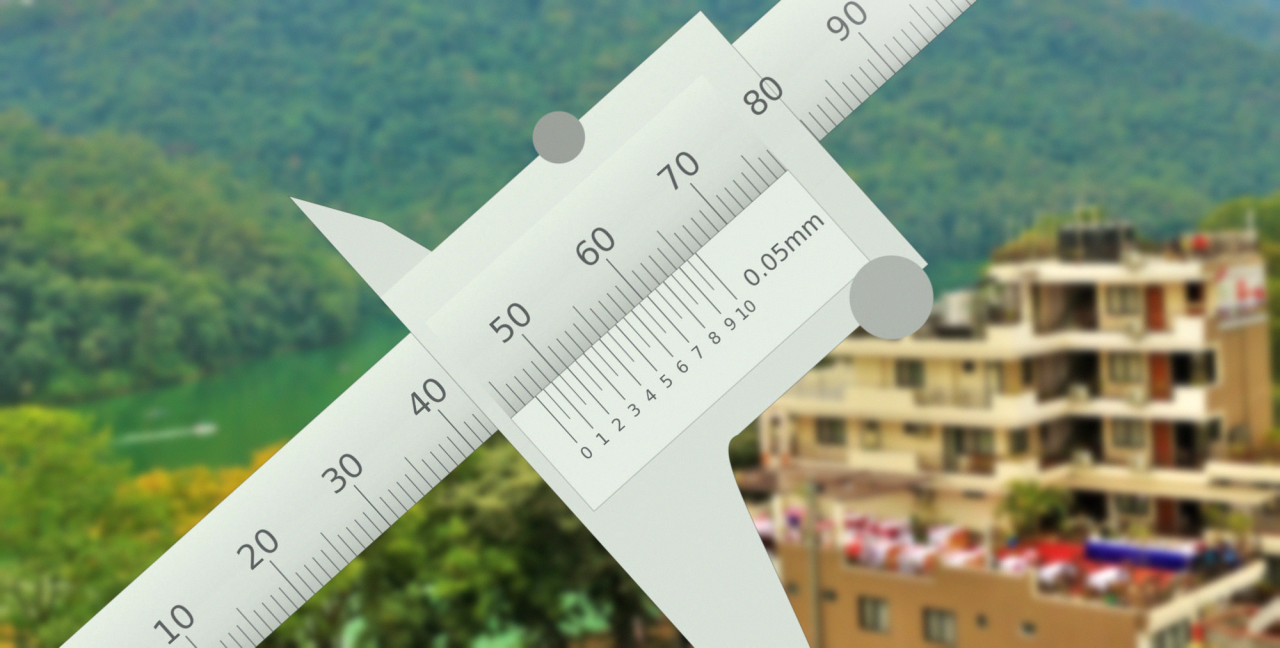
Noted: {"value": 47.2, "unit": "mm"}
